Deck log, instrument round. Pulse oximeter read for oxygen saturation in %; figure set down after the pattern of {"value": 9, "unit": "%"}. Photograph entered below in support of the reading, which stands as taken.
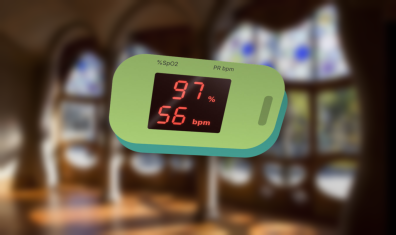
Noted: {"value": 97, "unit": "%"}
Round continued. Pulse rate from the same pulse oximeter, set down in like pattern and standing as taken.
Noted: {"value": 56, "unit": "bpm"}
